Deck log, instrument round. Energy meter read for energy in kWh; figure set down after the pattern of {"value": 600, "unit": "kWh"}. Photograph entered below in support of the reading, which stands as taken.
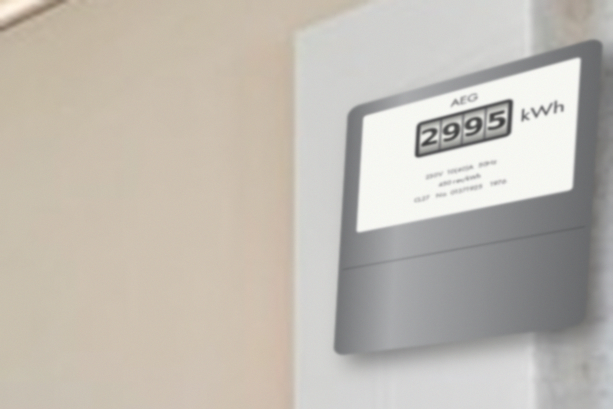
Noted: {"value": 2995, "unit": "kWh"}
